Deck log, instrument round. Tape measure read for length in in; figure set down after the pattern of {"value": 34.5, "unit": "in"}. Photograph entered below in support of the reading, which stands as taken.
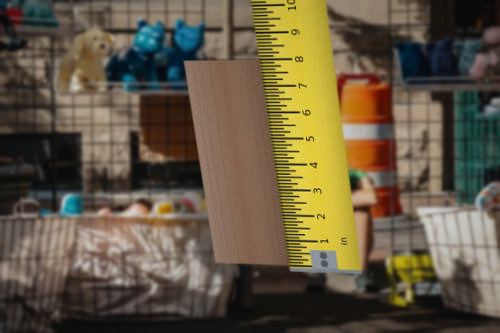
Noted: {"value": 8, "unit": "in"}
